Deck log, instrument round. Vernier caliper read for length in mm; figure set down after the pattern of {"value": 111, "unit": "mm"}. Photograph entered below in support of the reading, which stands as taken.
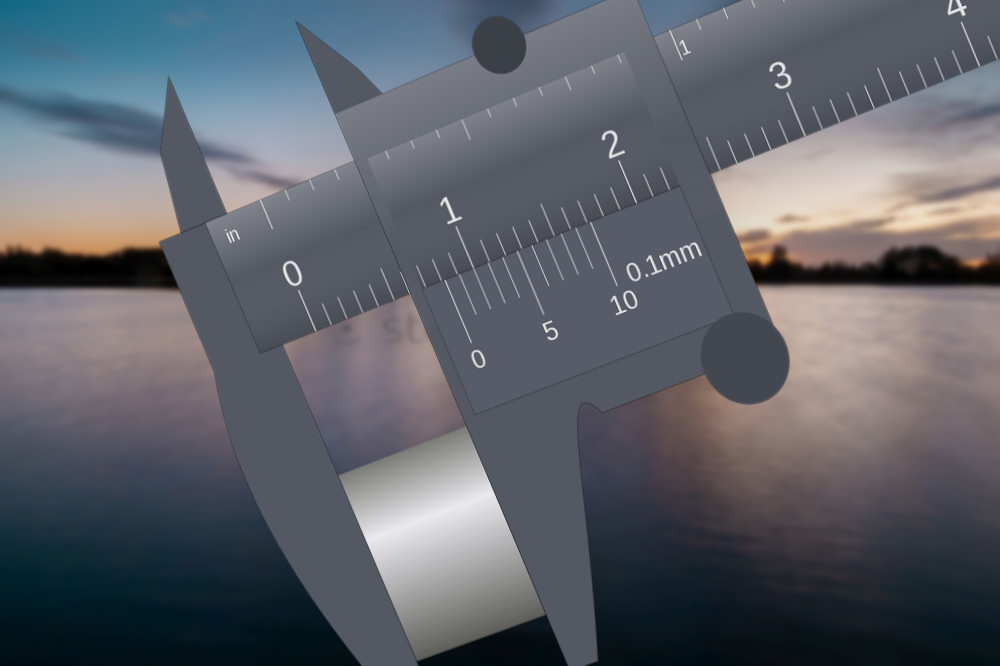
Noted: {"value": 8.2, "unit": "mm"}
